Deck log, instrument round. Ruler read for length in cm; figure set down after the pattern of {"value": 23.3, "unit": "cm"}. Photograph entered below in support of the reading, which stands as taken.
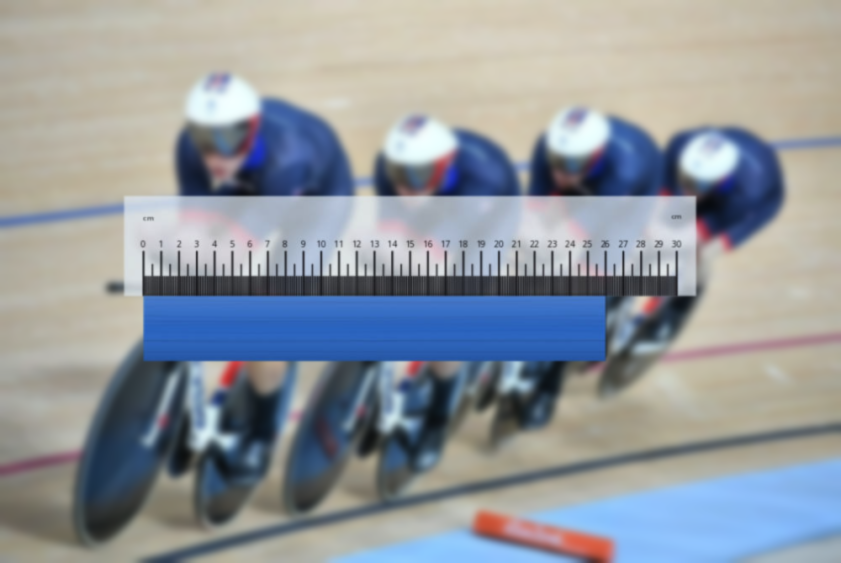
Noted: {"value": 26, "unit": "cm"}
